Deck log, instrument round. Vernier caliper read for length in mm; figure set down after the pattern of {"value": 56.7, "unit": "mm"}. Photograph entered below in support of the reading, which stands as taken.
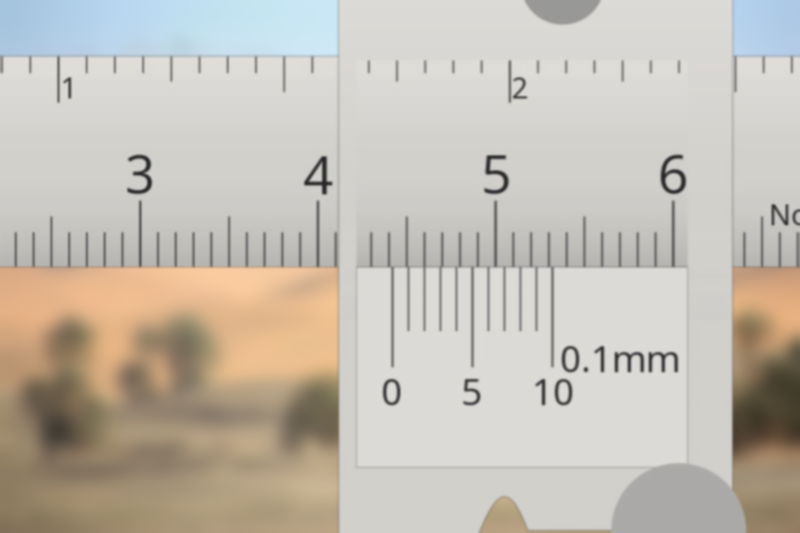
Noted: {"value": 44.2, "unit": "mm"}
